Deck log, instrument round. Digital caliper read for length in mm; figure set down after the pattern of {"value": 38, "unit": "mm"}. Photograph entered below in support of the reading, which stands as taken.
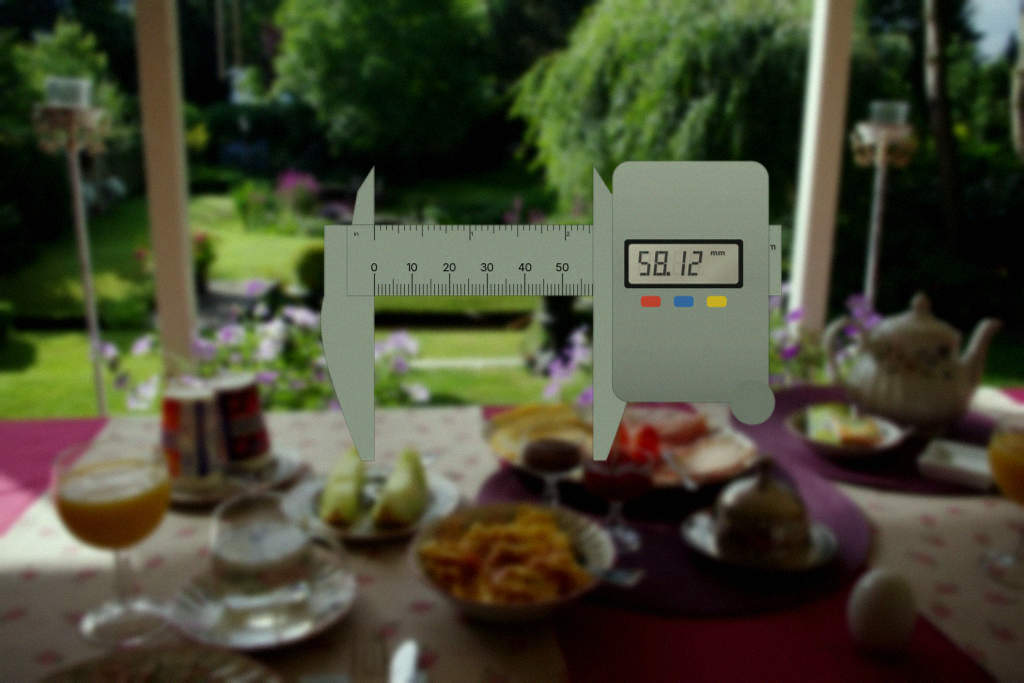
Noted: {"value": 58.12, "unit": "mm"}
